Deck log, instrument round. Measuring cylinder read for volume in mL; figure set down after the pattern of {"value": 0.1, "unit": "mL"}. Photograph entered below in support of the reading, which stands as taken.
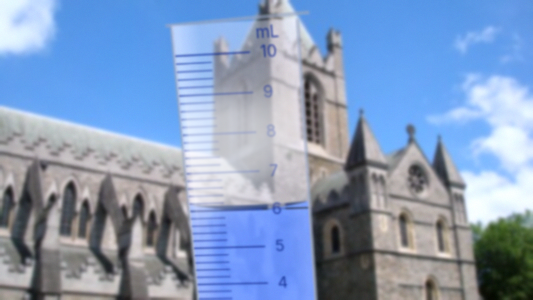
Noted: {"value": 6, "unit": "mL"}
